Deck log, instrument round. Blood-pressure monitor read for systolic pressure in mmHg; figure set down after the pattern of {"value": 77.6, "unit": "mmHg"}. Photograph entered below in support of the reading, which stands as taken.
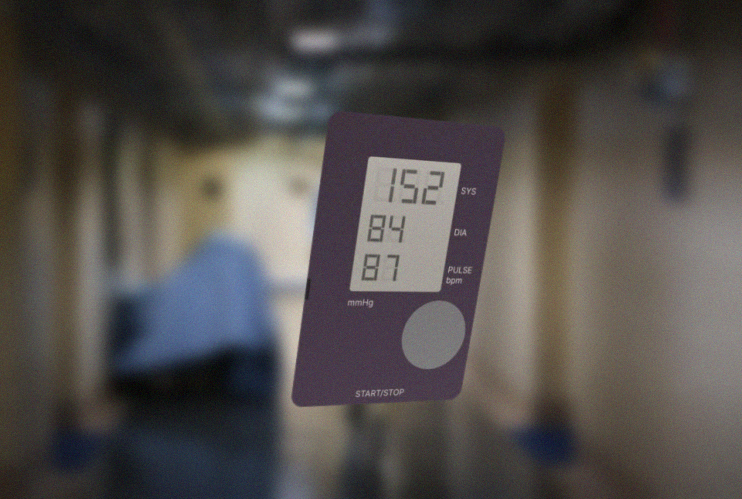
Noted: {"value": 152, "unit": "mmHg"}
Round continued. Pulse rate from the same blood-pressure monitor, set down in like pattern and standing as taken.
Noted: {"value": 87, "unit": "bpm"}
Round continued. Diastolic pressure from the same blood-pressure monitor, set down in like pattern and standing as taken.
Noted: {"value": 84, "unit": "mmHg"}
